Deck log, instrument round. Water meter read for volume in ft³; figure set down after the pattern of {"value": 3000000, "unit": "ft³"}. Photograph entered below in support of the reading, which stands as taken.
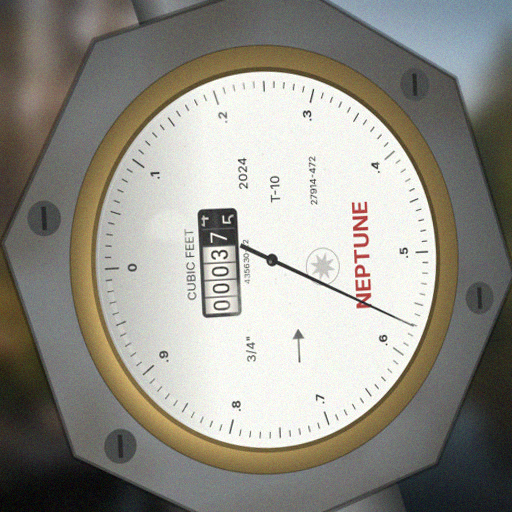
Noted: {"value": 374.57, "unit": "ft³"}
